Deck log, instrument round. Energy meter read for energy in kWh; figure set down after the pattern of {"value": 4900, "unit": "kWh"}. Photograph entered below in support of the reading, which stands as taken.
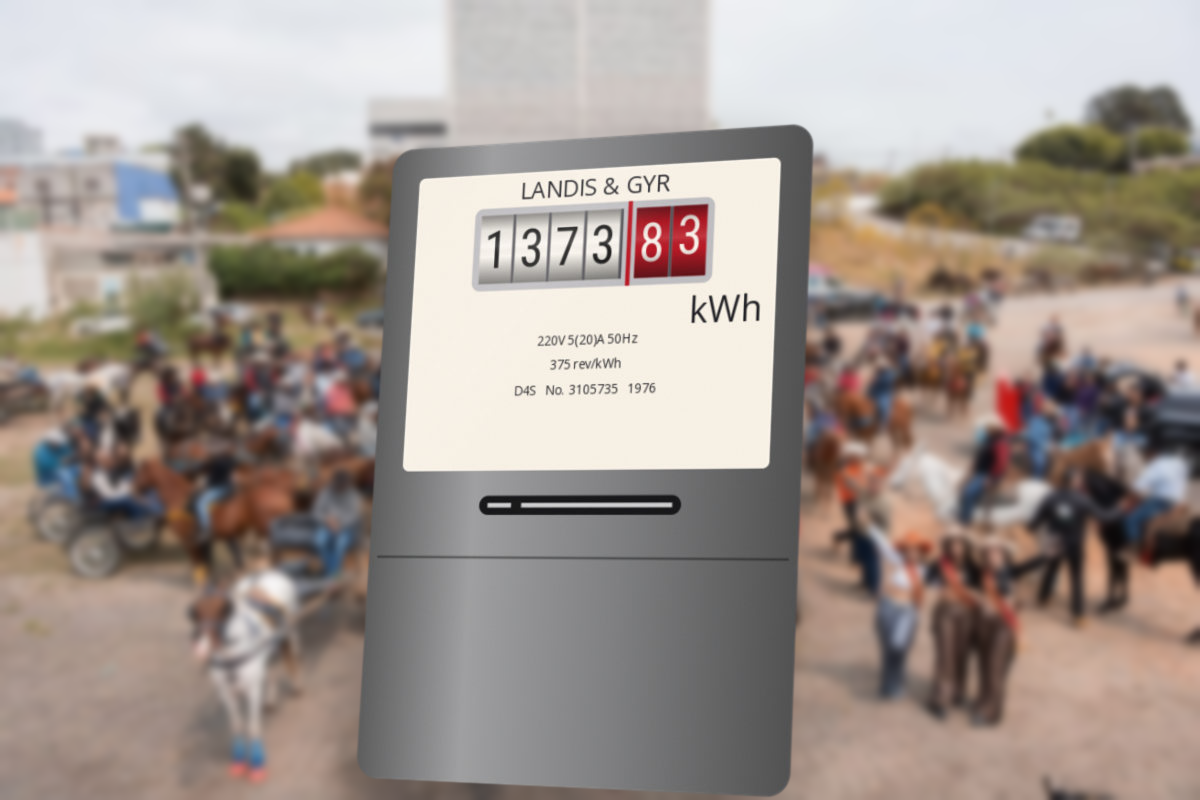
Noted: {"value": 1373.83, "unit": "kWh"}
